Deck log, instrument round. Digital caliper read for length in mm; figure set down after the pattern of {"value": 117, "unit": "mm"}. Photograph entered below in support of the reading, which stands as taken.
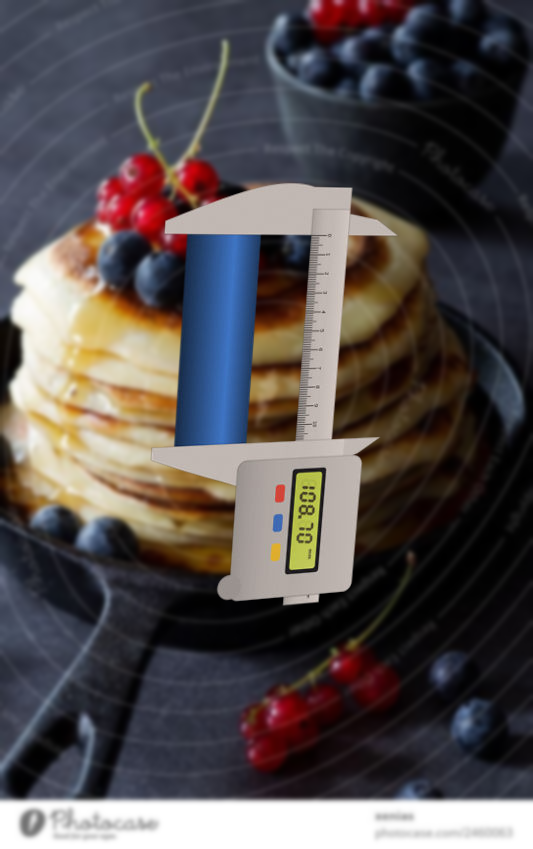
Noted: {"value": 108.70, "unit": "mm"}
